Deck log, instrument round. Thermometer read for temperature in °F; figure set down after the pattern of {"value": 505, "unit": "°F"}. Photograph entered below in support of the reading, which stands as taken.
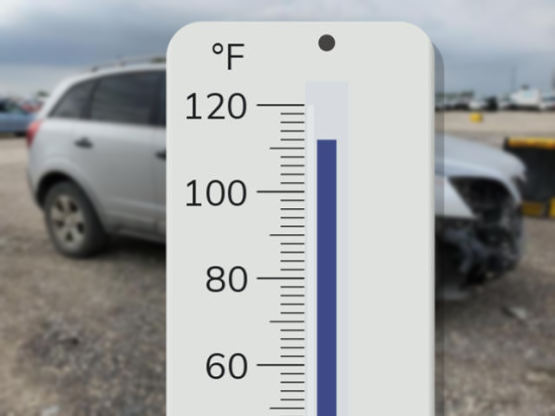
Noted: {"value": 112, "unit": "°F"}
